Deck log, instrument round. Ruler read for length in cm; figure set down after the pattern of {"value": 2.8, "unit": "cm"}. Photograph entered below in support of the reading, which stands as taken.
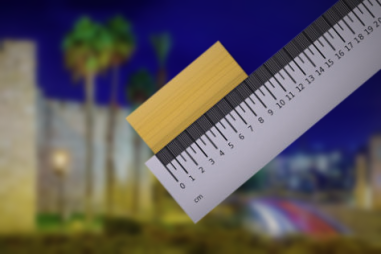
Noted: {"value": 9.5, "unit": "cm"}
